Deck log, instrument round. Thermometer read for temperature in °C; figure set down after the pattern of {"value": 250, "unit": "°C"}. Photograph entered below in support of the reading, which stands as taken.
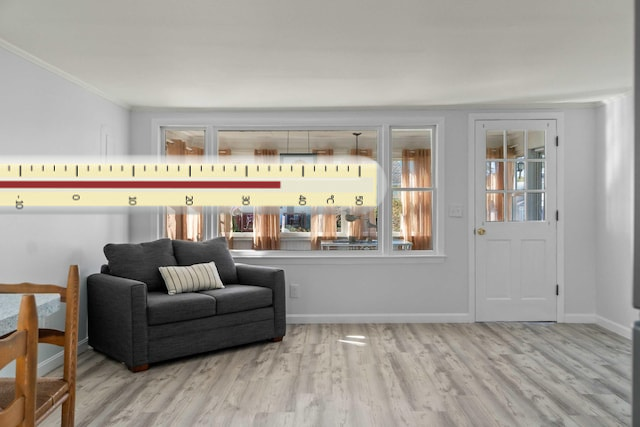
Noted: {"value": 36, "unit": "°C"}
